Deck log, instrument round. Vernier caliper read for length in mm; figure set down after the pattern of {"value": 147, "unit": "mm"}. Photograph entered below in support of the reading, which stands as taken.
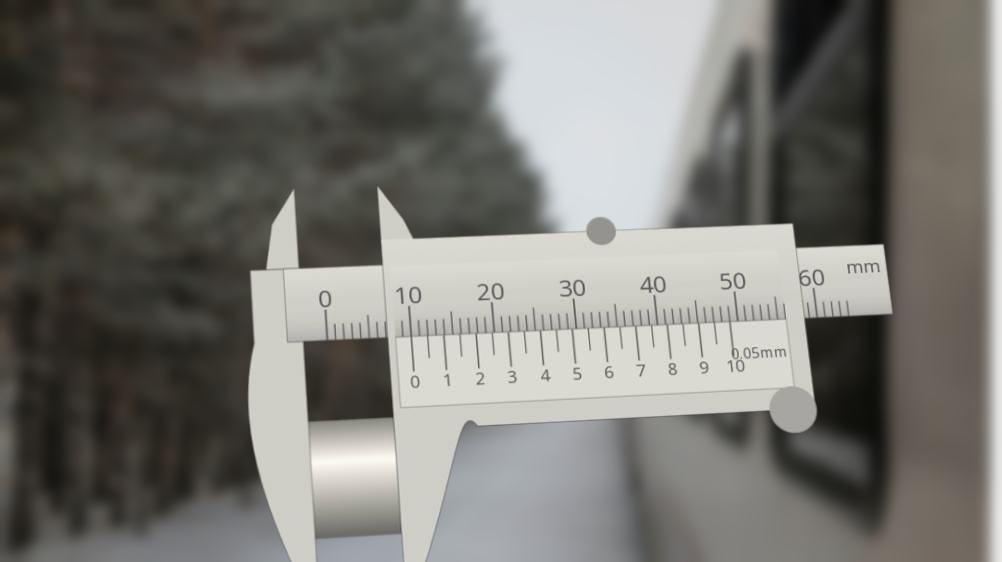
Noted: {"value": 10.0, "unit": "mm"}
